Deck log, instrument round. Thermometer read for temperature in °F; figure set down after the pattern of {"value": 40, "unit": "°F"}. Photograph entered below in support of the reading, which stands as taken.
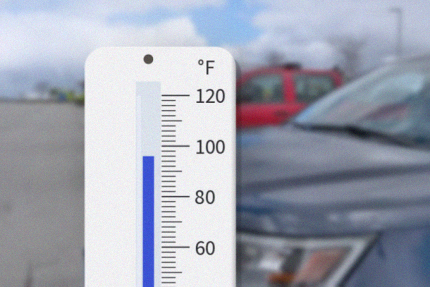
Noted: {"value": 96, "unit": "°F"}
